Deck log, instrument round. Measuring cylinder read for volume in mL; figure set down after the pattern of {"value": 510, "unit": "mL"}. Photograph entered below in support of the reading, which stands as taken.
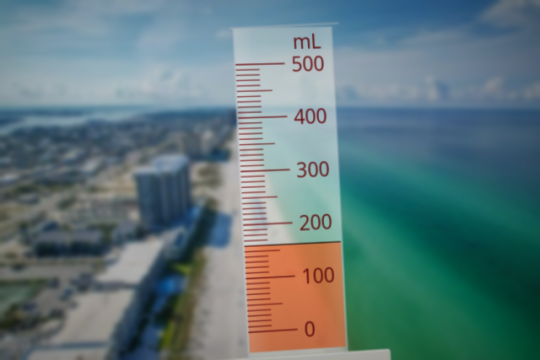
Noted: {"value": 160, "unit": "mL"}
